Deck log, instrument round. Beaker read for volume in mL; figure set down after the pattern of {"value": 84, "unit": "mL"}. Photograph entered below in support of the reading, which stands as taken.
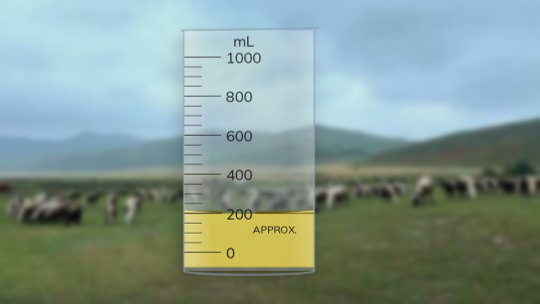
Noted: {"value": 200, "unit": "mL"}
